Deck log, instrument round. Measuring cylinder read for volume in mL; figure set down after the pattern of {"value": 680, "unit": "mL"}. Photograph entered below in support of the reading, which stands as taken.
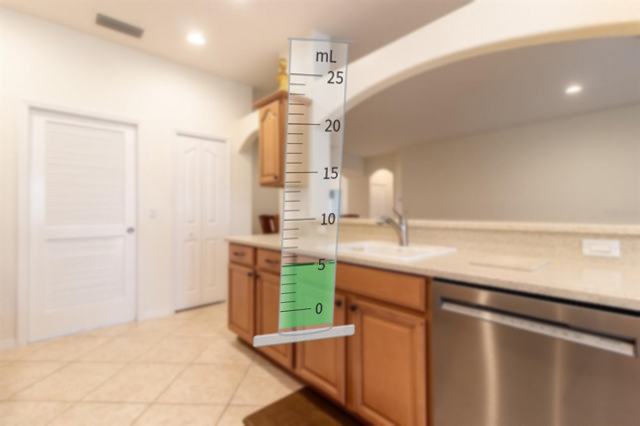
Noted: {"value": 5, "unit": "mL"}
